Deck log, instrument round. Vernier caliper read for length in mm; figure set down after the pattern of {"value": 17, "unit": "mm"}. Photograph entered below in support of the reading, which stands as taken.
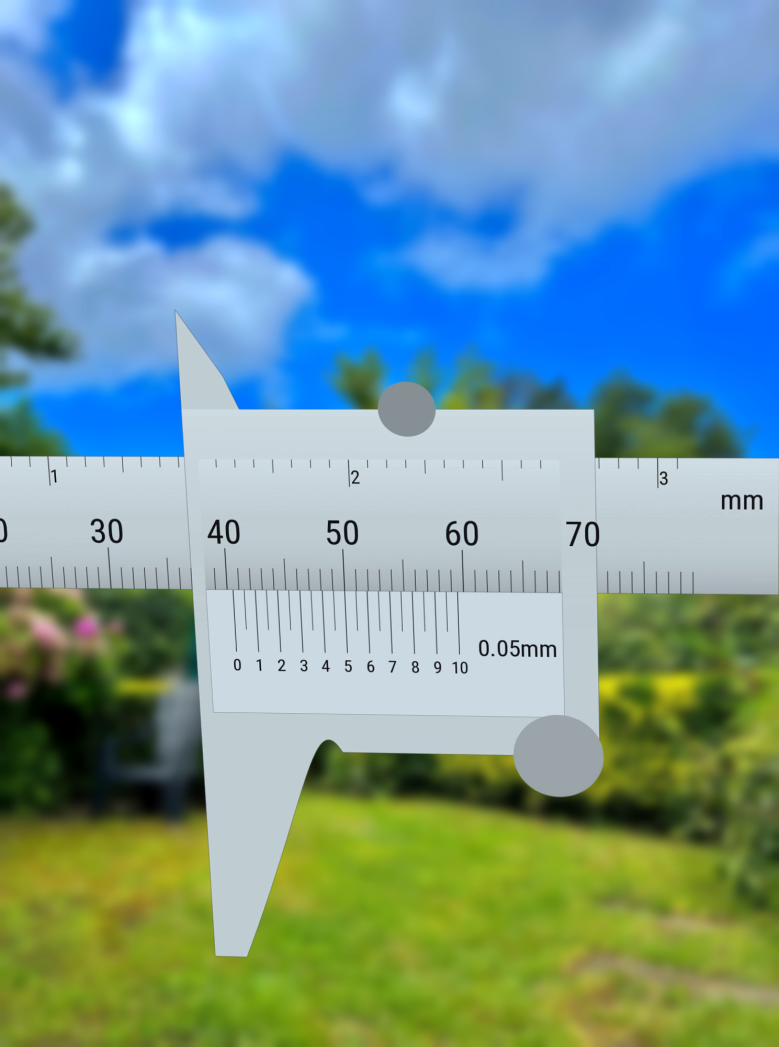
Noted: {"value": 40.5, "unit": "mm"}
